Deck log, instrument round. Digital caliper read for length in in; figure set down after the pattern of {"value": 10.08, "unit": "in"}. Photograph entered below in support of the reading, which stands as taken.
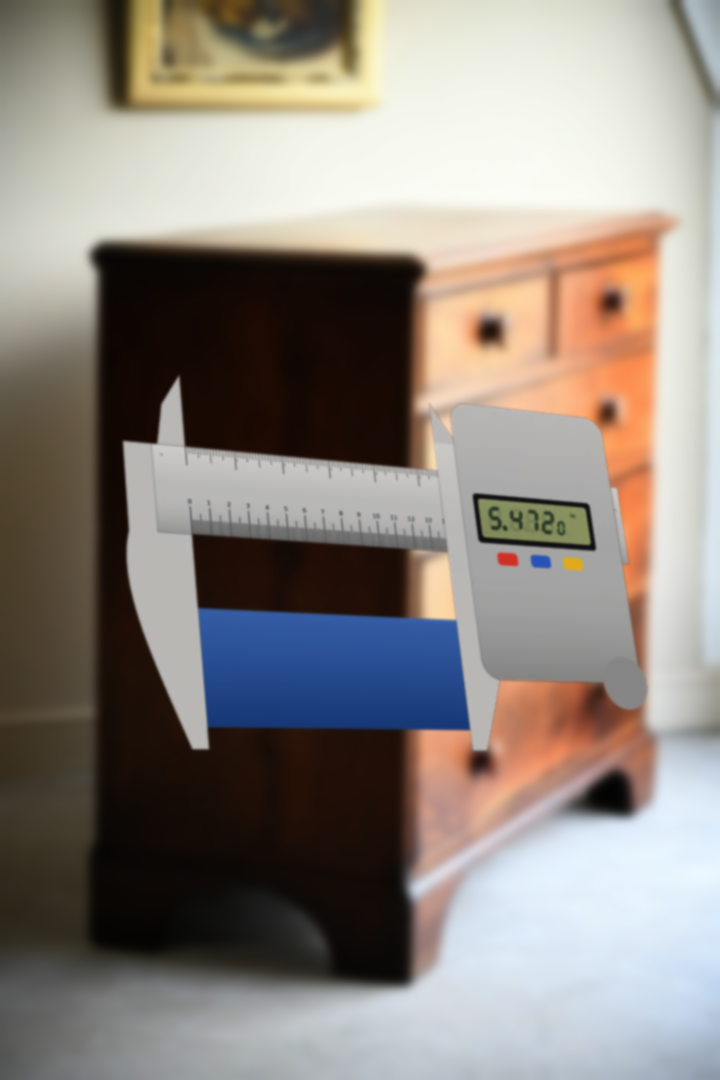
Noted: {"value": 5.4720, "unit": "in"}
